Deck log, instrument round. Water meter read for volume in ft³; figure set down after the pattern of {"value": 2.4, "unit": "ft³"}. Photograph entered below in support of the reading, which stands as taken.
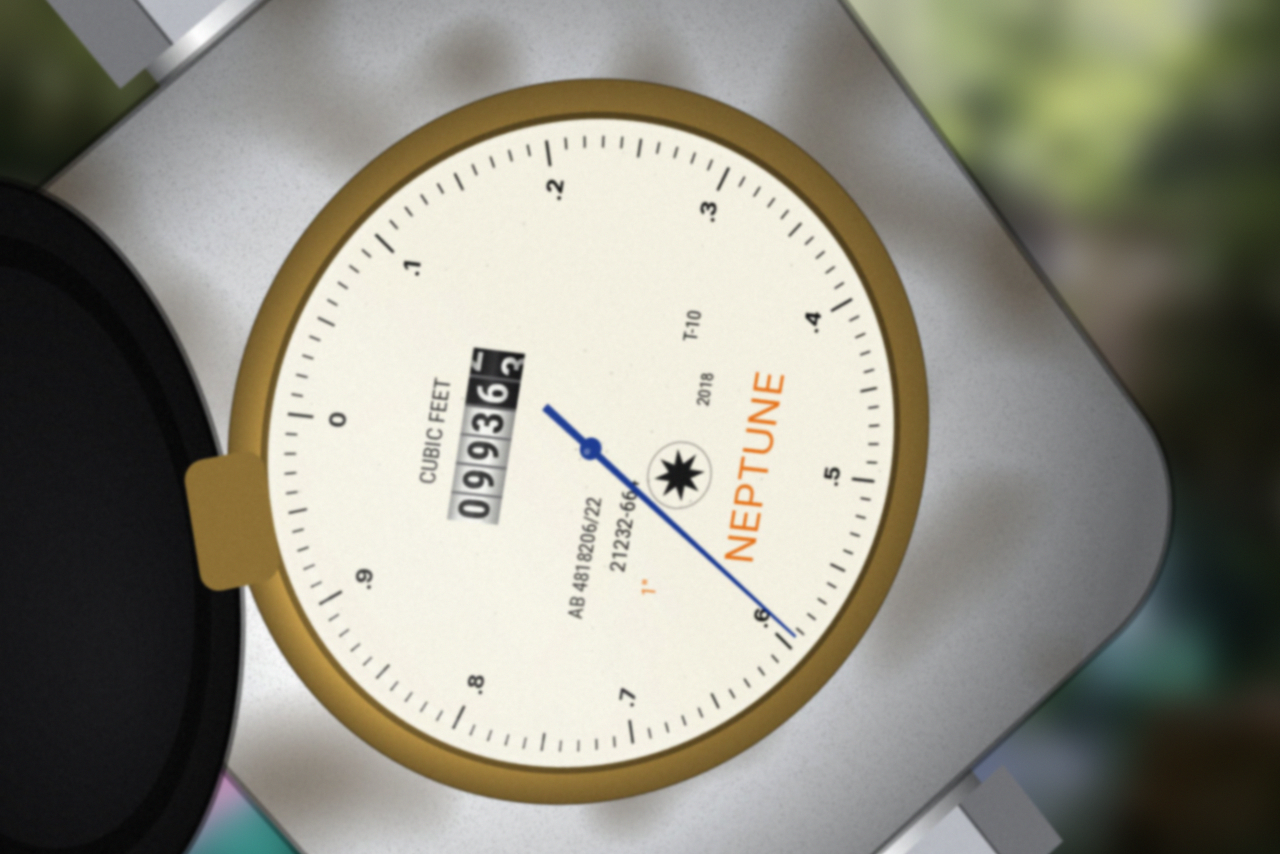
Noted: {"value": 99362.59, "unit": "ft³"}
